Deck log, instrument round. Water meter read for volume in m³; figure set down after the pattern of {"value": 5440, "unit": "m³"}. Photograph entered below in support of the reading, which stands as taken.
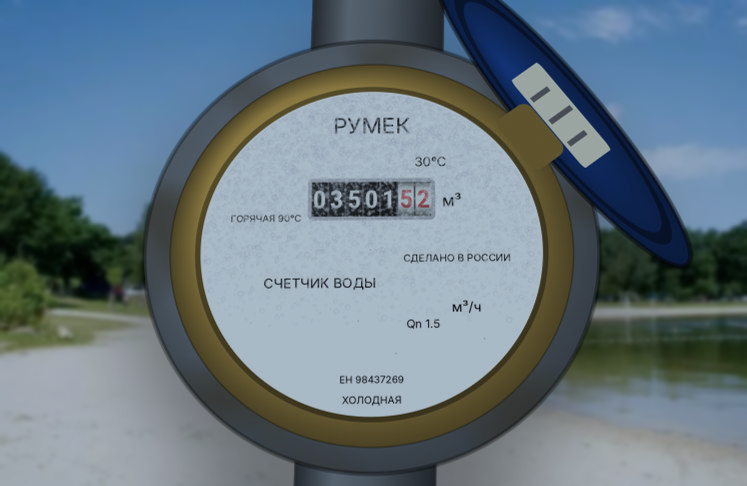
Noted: {"value": 3501.52, "unit": "m³"}
